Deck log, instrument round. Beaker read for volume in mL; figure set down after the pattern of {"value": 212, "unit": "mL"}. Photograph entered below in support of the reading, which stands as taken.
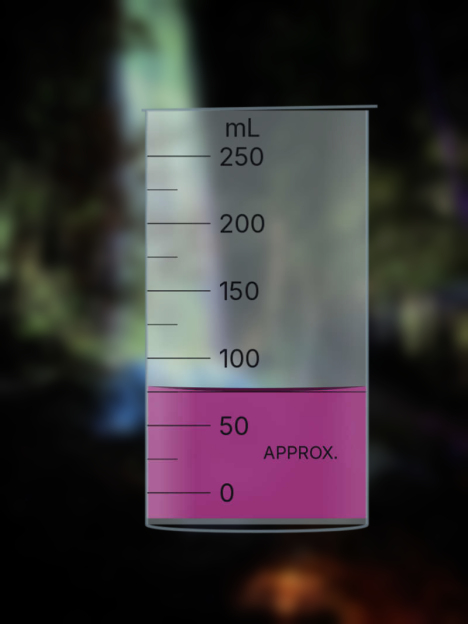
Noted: {"value": 75, "unit": "mL"}
